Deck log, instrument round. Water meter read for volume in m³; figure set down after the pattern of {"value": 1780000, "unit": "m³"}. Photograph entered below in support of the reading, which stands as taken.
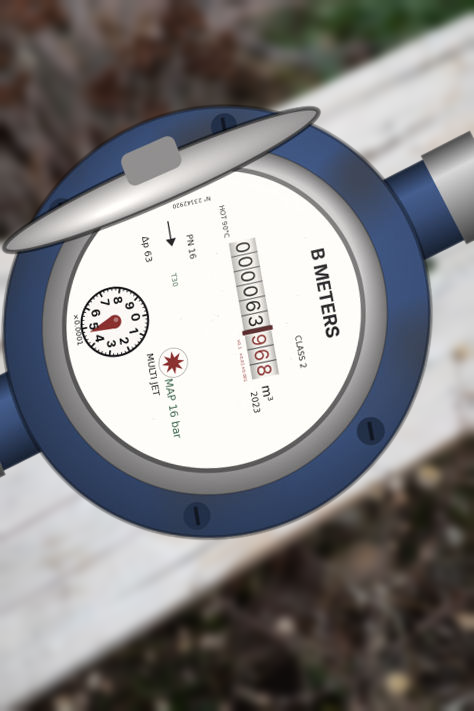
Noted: {"value": 63.9684, "unit": "m³"}
